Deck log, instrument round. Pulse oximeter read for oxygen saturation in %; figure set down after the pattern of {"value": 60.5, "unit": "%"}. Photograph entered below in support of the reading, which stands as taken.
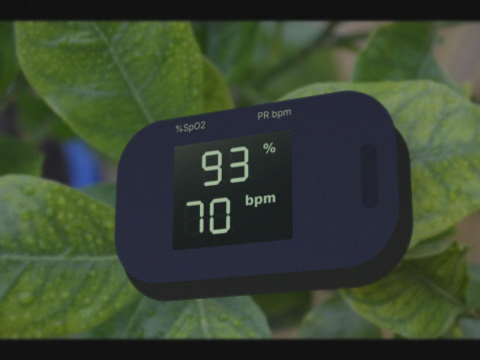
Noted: {"value": 93, "unit": "%"}
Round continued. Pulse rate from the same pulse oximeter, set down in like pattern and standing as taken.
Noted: {"value": 70, "unit": "bpm"}
